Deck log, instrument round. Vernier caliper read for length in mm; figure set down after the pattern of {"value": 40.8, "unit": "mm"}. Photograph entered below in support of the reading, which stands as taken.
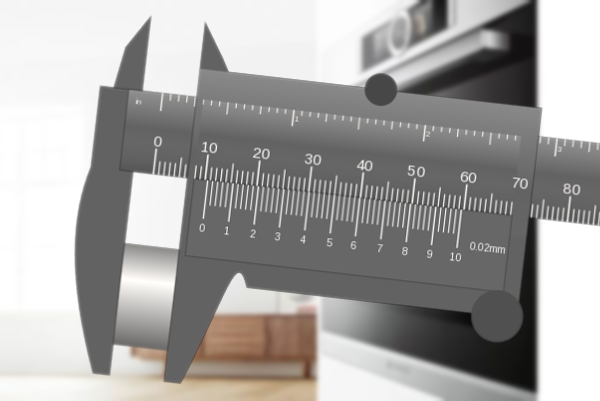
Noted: {"value": 10.5, "unit": "mm"}
